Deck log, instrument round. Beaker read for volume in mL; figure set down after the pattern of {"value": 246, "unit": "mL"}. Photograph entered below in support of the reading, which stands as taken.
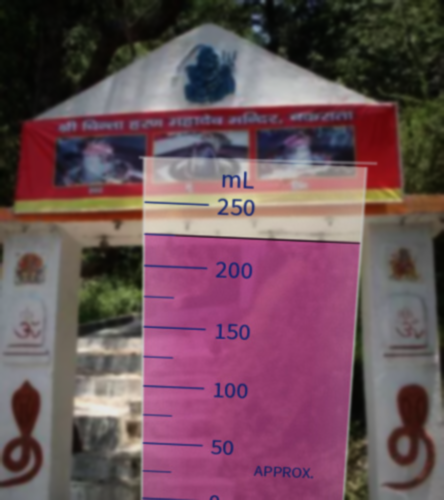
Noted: {"value": 225, "unit": "mL"}
